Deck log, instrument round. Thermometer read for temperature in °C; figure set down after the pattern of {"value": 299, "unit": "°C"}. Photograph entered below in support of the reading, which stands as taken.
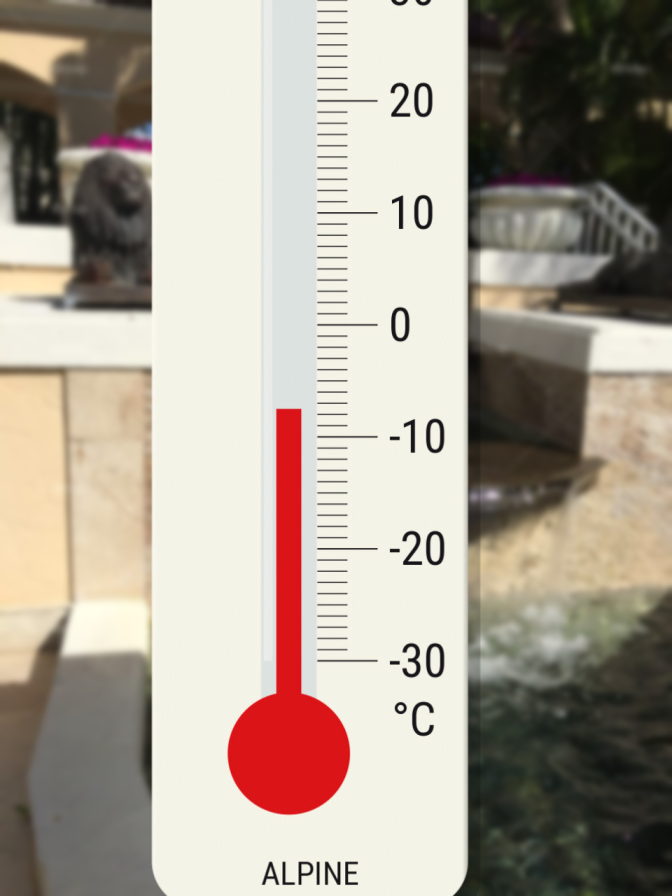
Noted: {"value": -7.5, "unit": "°C"}
